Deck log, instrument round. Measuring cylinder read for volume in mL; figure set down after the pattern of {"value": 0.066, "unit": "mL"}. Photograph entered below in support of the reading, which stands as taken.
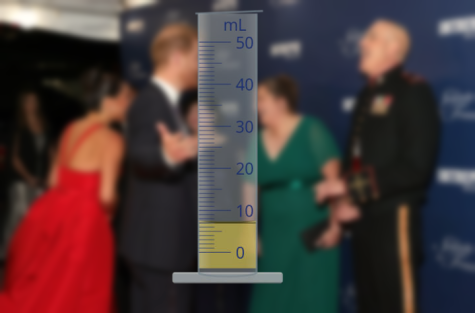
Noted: {"value": 7, "unit": "mL"}
